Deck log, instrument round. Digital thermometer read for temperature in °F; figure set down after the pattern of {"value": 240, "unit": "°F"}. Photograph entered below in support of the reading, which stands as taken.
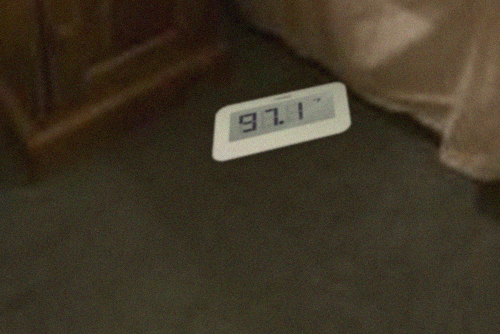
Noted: {"value": 97.1, "unit": "°F"}
